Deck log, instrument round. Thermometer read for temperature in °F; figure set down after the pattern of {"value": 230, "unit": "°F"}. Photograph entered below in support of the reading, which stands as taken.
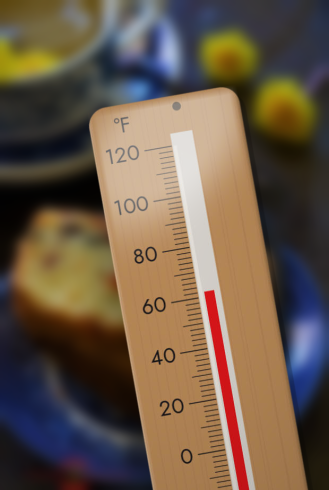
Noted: {"value": 62, "unit": "°F"}
